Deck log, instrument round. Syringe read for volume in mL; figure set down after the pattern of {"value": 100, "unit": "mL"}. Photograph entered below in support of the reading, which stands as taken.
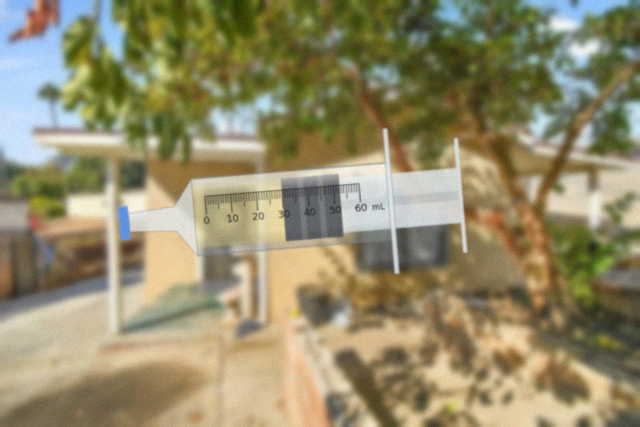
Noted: {"value": 30, "unit": "mL"}
